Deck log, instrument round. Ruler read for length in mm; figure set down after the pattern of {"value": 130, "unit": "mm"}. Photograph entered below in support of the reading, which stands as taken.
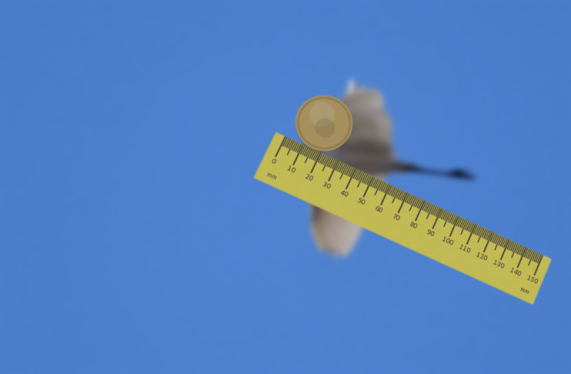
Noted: {"value": 30, "unit": "mm"}
